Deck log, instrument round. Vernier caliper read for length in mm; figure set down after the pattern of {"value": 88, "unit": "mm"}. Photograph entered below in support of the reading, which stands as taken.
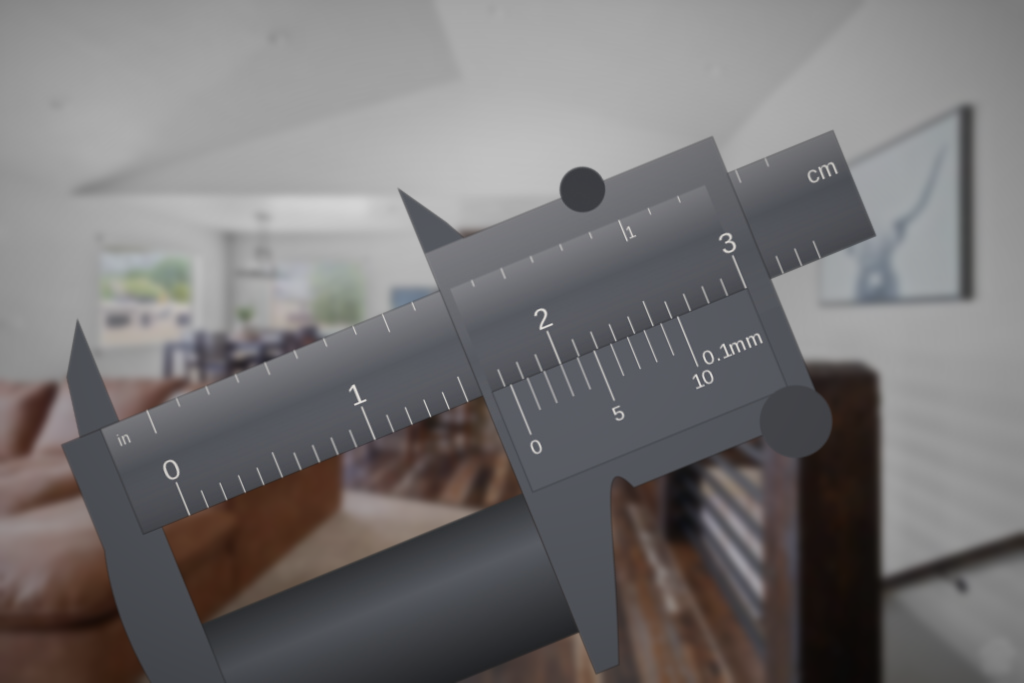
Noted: {"value": 17.3, "unit": "mm"}
